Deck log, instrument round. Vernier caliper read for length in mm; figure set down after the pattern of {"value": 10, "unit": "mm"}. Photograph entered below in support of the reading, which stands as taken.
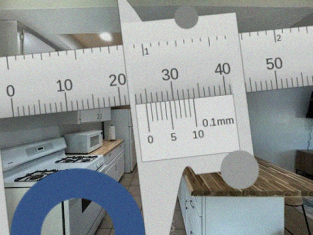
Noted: {"value": 24.8, "unit": "mm"}
